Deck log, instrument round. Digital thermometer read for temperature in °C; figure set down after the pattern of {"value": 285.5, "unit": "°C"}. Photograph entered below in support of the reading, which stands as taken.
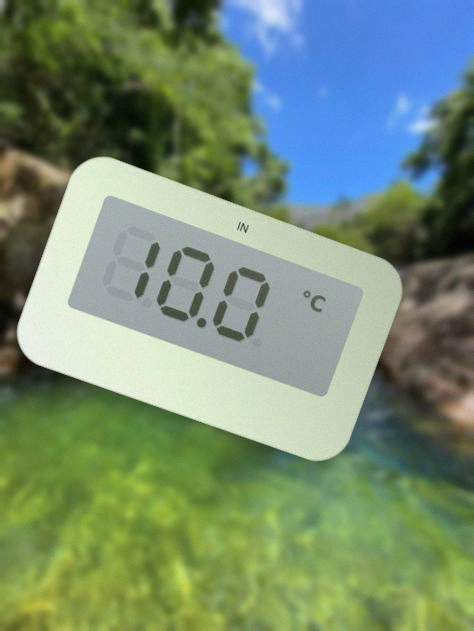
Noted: {"value": 10.0, "unit": "°C"}
